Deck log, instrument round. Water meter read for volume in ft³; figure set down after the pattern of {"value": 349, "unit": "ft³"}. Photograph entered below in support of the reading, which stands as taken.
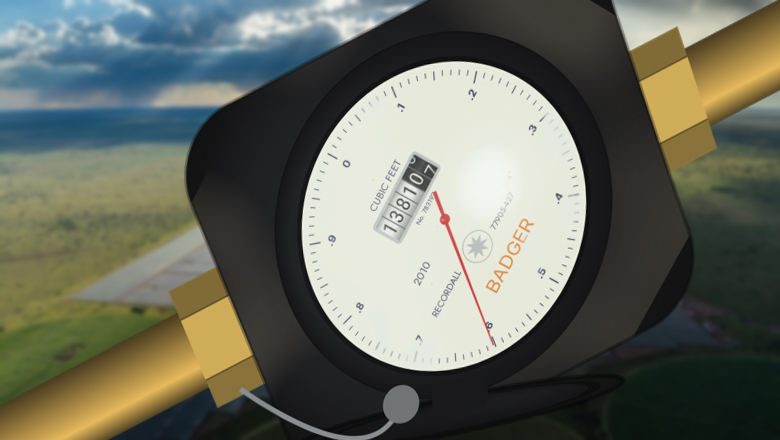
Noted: {"value": 138106.60, "unit": "ft³"}
